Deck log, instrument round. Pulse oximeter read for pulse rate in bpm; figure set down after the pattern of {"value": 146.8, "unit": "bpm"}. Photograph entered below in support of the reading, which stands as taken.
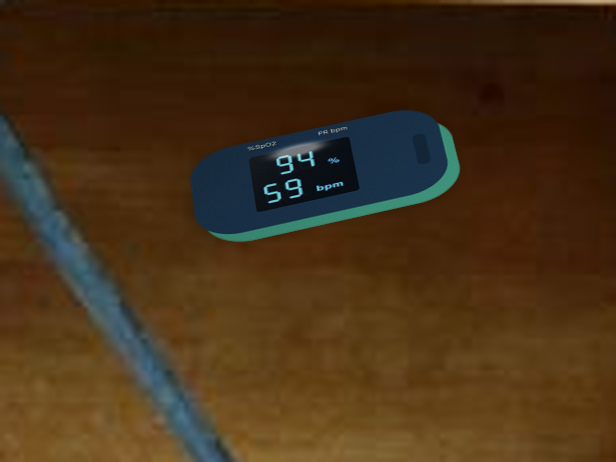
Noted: {"value": 59, "unit": "bpm"}
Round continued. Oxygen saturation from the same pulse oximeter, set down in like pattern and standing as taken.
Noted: {"value": 94, "unit": "%"}
